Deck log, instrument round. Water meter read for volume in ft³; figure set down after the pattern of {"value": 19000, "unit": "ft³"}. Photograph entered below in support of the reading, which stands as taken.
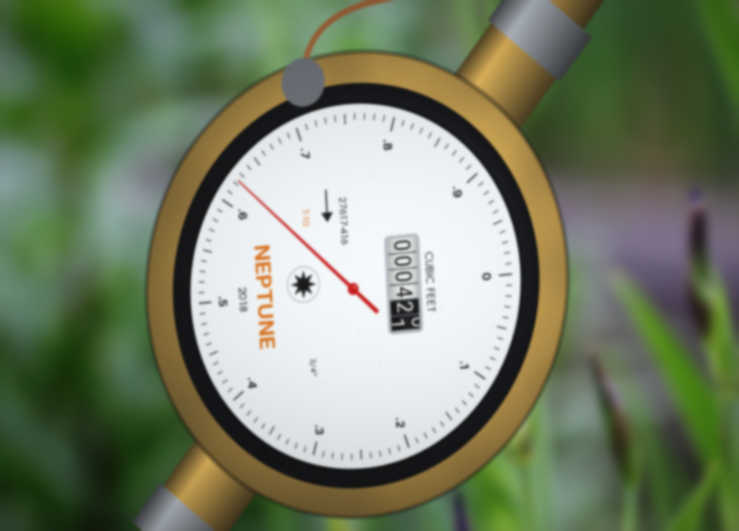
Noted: {"value": 420.62, "unit": "ft³"}
